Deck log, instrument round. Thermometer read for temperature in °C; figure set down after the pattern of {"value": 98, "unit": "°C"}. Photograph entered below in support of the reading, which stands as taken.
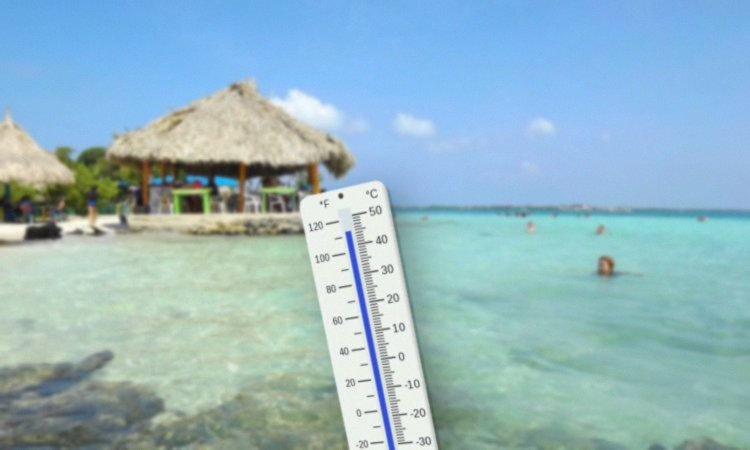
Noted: {"value": 45, "unit": "°C"}
